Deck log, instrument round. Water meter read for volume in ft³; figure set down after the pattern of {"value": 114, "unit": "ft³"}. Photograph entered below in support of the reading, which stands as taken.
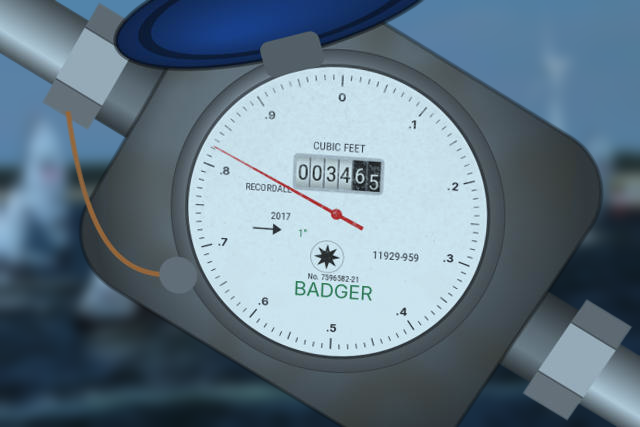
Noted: {"value": 3464.82, "unit": "ft³"}
